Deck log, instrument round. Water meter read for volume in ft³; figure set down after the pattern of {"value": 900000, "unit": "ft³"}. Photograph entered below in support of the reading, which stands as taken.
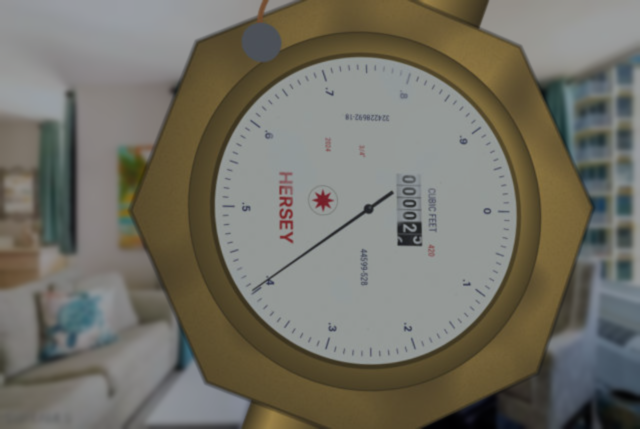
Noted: {"value": 25.40, "unit": "ft³"}
